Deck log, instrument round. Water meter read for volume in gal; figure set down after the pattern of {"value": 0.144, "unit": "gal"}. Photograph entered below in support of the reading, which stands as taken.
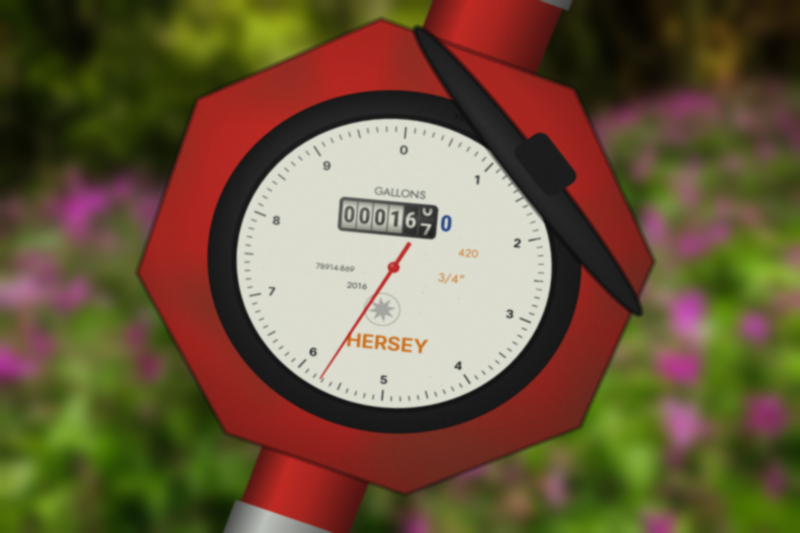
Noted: {"value": 1665.7, "unit": "gal"}
